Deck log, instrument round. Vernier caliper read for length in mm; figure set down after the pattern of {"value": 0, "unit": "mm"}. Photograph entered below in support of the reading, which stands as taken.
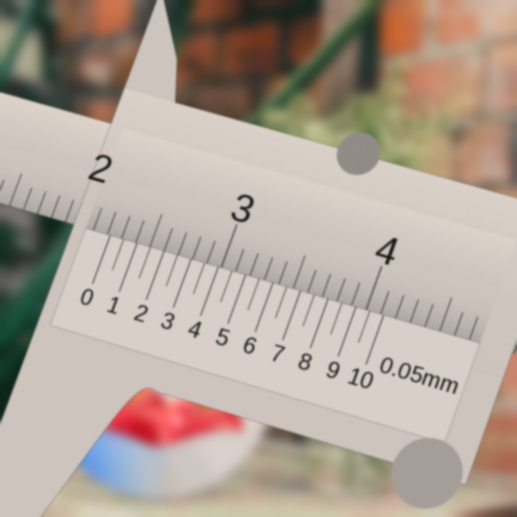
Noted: {"value": 22.2, "unit": "mm"}
